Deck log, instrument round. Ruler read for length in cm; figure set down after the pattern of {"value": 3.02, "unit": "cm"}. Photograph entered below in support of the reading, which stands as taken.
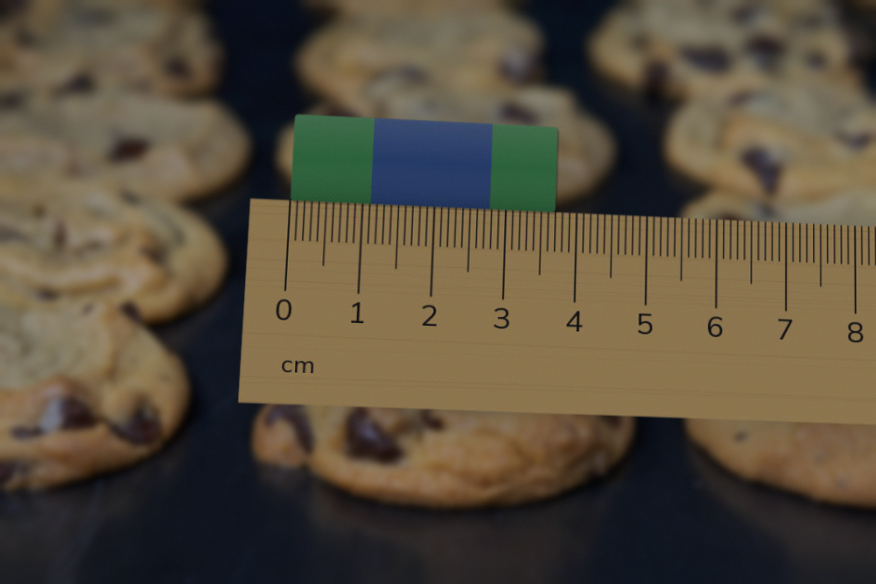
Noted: {"value": 3.7, "unit": "cm"}
